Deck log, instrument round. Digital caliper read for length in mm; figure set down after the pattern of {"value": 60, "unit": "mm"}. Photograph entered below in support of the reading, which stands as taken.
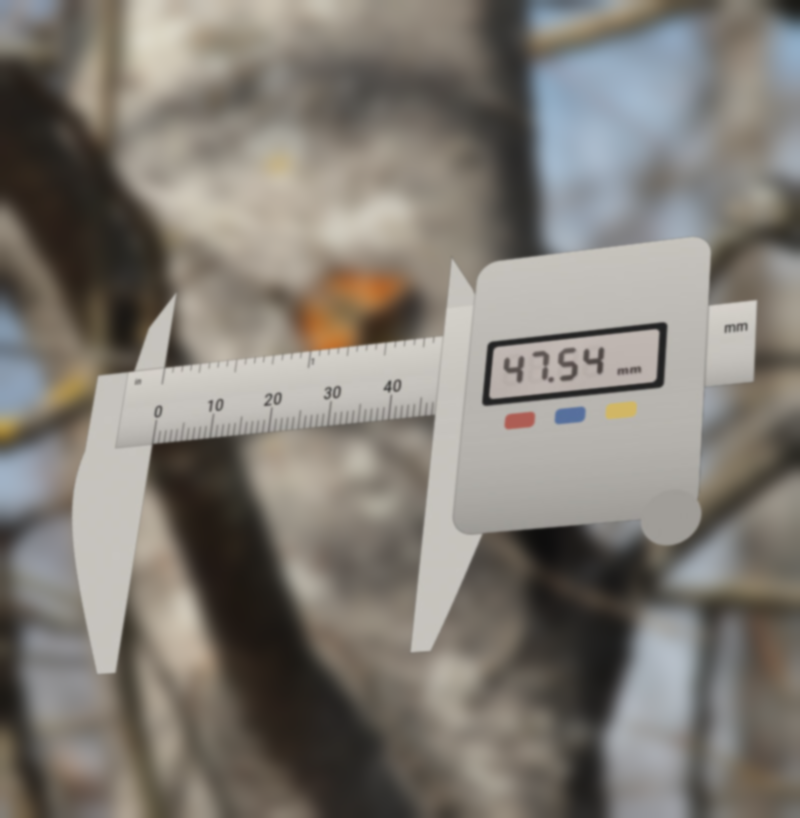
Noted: {"value": 47.54, "unit": "mm"}
